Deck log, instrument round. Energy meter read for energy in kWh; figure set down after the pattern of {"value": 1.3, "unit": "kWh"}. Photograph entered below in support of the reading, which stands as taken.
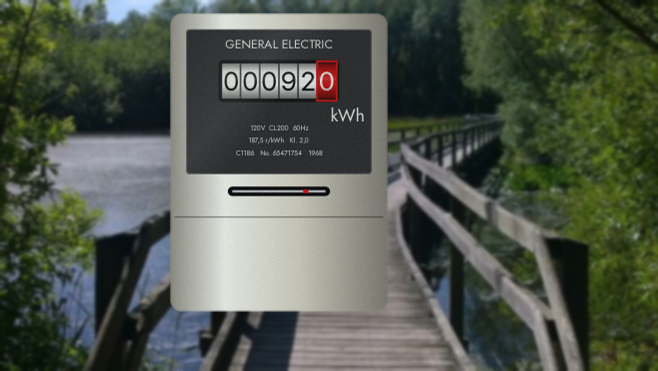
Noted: {"value": 92.0, "unit": "kWh"}
